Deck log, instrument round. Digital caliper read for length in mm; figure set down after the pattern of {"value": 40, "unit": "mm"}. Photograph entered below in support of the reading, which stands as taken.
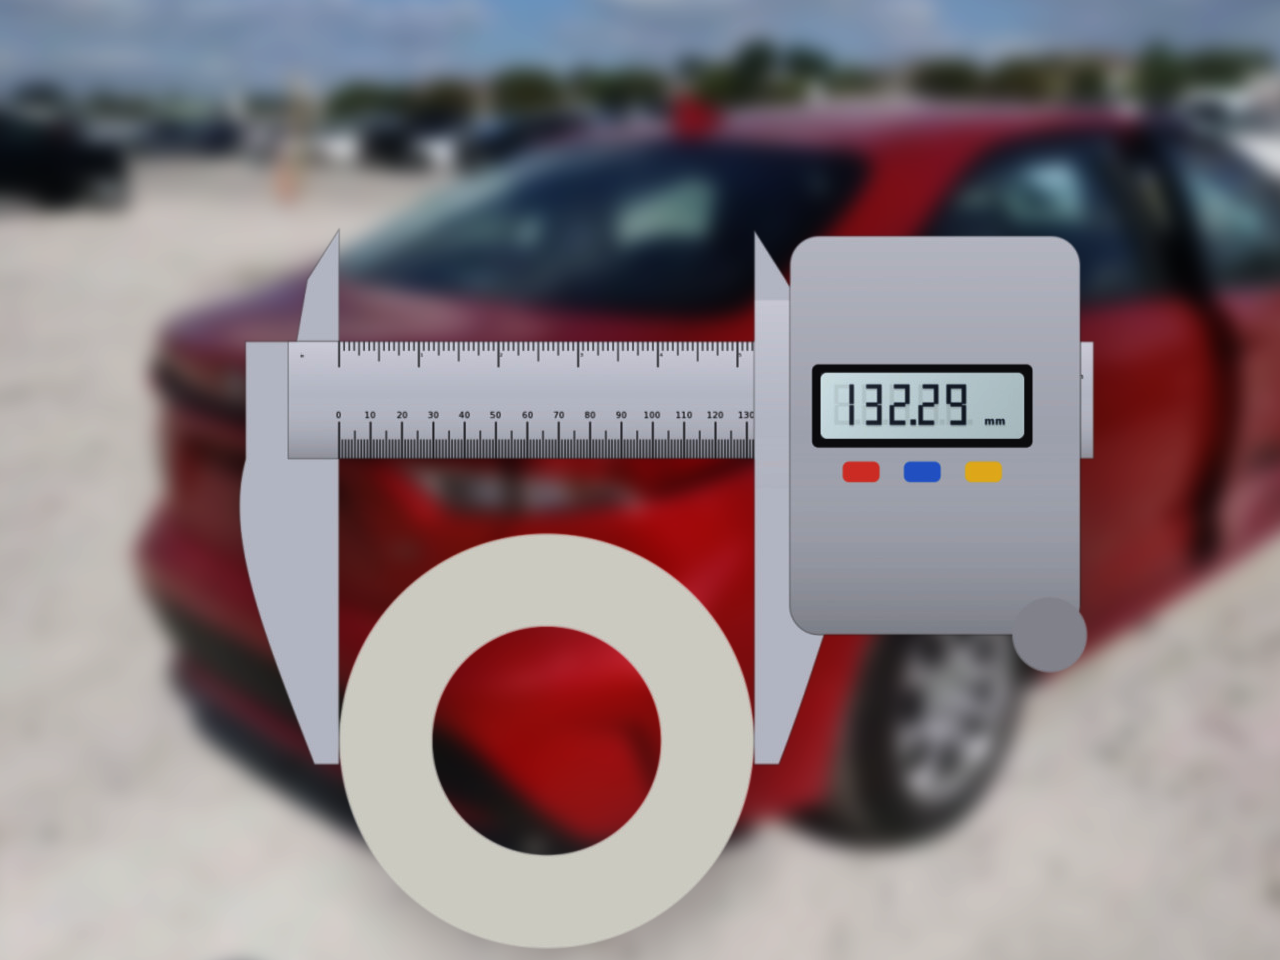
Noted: {"value": 132.29, "unit": "mm"}
